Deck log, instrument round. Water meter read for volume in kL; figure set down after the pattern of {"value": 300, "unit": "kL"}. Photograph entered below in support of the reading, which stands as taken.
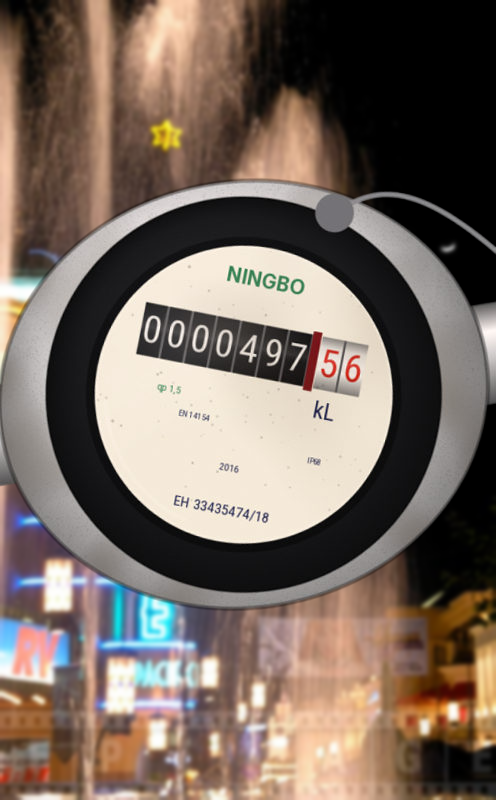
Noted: {"value": 497.56, "unit": "kL"}
